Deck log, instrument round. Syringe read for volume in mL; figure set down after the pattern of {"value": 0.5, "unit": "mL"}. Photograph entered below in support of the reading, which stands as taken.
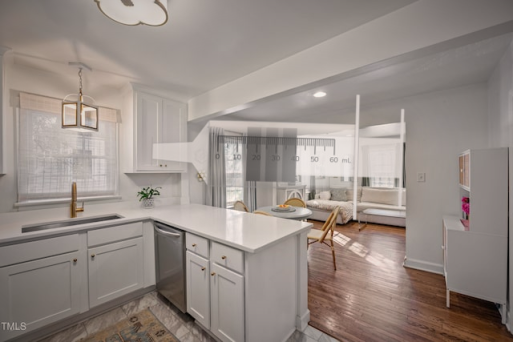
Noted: {"value": 15, "unit": "mL"}
